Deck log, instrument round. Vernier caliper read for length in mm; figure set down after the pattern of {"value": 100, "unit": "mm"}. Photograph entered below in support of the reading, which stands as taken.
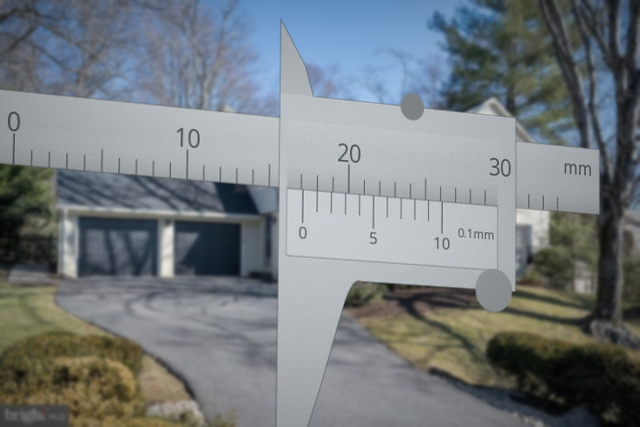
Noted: {"value": 17.1, "unit": "mm"}
